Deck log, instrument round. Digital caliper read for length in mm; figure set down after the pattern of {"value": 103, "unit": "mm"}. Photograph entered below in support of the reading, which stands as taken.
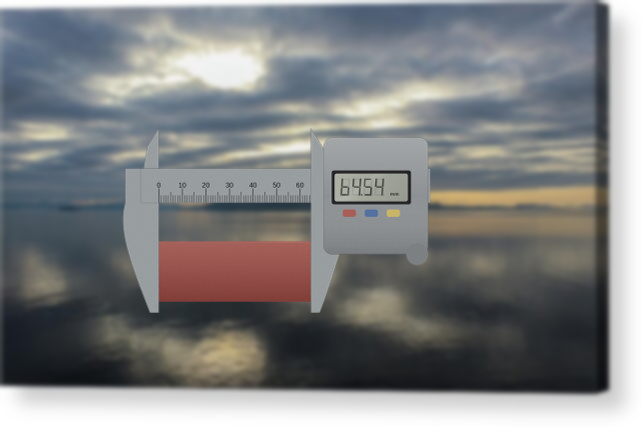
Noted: {"value": 64.54, "unit": "mm"}
